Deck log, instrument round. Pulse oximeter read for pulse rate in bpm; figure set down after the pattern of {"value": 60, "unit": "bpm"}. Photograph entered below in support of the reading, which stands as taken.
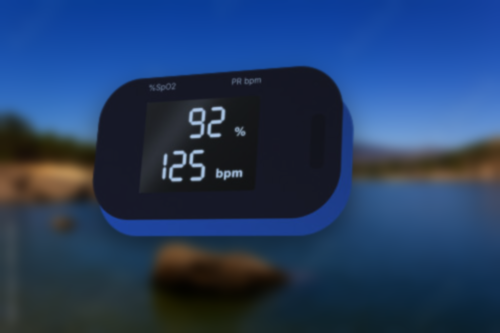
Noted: {"value": 125, "unit": "bpm"}
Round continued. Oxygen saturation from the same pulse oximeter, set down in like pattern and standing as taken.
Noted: {"value": 92, "unit": "%"}
